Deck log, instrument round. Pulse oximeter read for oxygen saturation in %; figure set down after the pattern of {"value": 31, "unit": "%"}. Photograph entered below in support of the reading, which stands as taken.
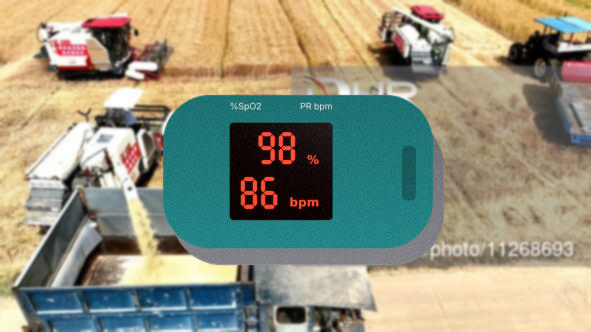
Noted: {"value": 98, "unit": "%"}
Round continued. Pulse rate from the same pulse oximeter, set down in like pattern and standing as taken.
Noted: {"value": 86, "unit": "bpm"}
